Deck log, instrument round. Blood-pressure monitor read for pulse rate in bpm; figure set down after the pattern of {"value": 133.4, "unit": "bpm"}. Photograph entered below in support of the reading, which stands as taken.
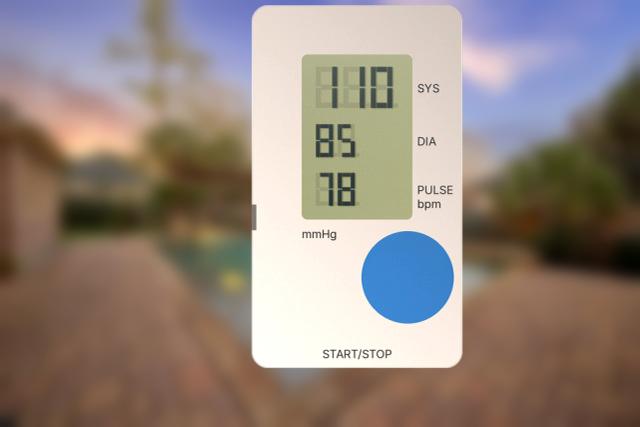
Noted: {"value": 78, "unit": "bpm"}
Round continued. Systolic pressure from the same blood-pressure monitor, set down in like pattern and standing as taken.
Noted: {"value": 110, "unit": "mmHg"}
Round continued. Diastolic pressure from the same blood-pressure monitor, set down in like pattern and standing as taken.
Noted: {"value": 85, "unit": "mmHg"}
